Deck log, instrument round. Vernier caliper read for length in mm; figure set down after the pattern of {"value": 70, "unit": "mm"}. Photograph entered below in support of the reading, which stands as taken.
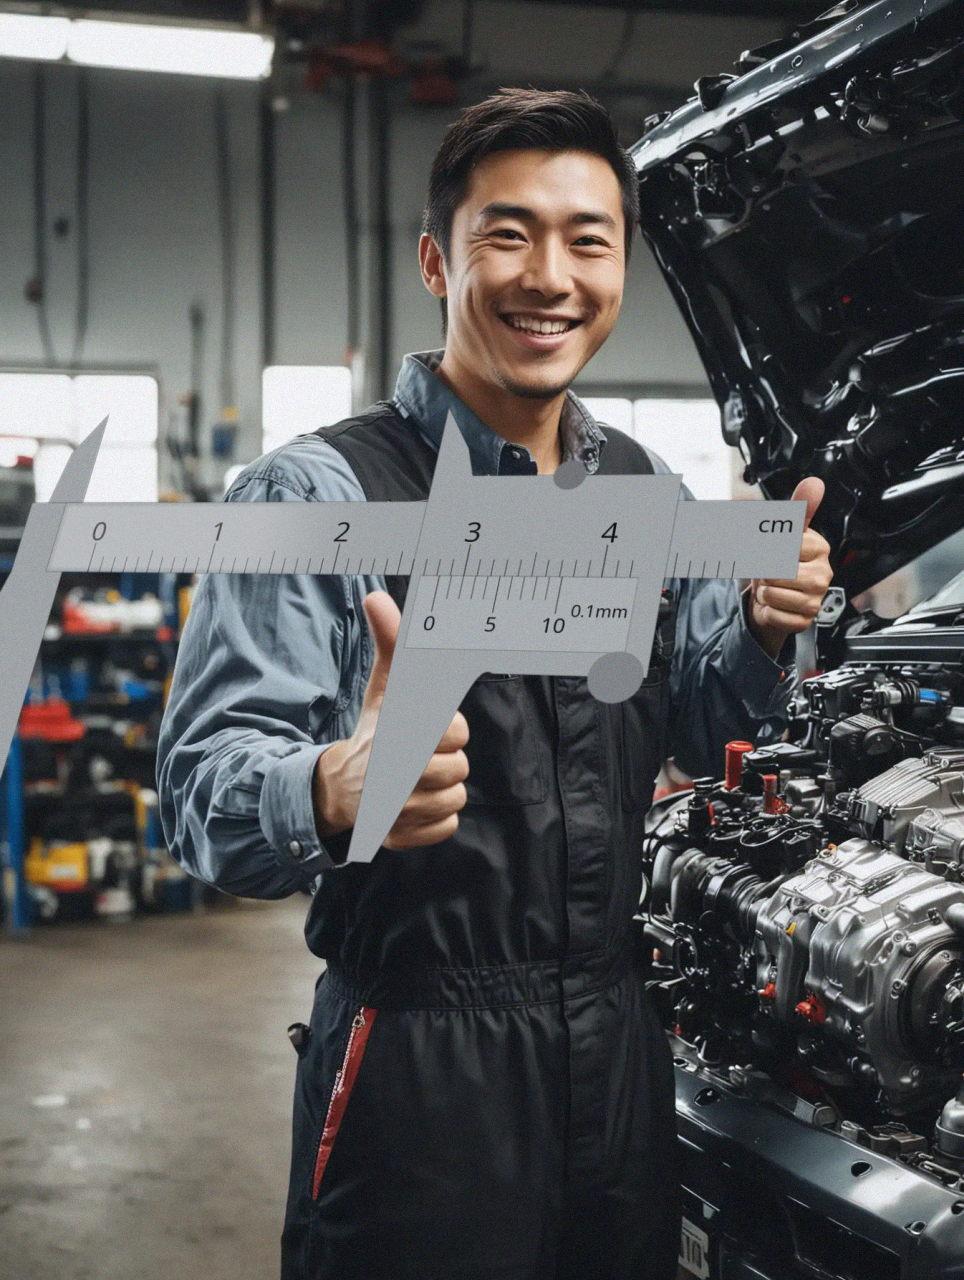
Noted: {"value": 28.2, "unit": "mm"}
